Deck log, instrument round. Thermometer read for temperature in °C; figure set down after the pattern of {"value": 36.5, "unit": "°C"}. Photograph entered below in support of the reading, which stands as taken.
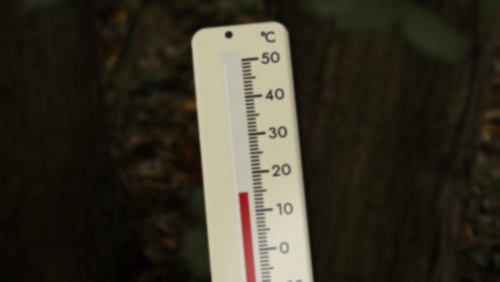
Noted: {"value": 15, "unit": "°C"}
